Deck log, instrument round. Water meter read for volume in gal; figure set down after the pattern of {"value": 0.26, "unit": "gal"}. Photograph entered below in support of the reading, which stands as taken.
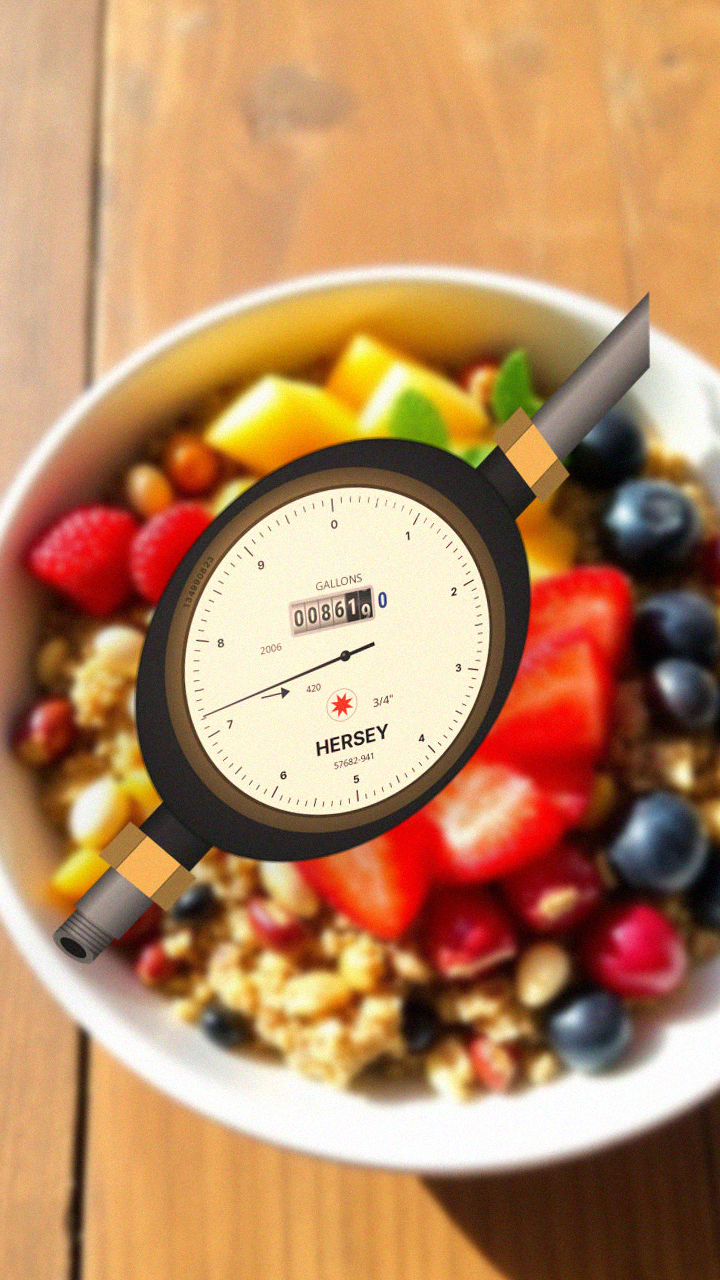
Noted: {"value": 86187.2, "unit": "gal"}
